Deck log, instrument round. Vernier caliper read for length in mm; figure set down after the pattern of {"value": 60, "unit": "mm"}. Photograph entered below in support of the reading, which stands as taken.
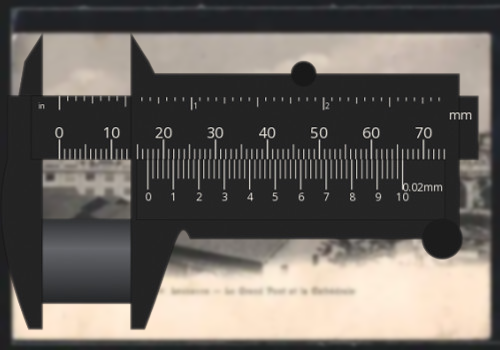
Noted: {"value": 17.0, "unit": "mm"}
